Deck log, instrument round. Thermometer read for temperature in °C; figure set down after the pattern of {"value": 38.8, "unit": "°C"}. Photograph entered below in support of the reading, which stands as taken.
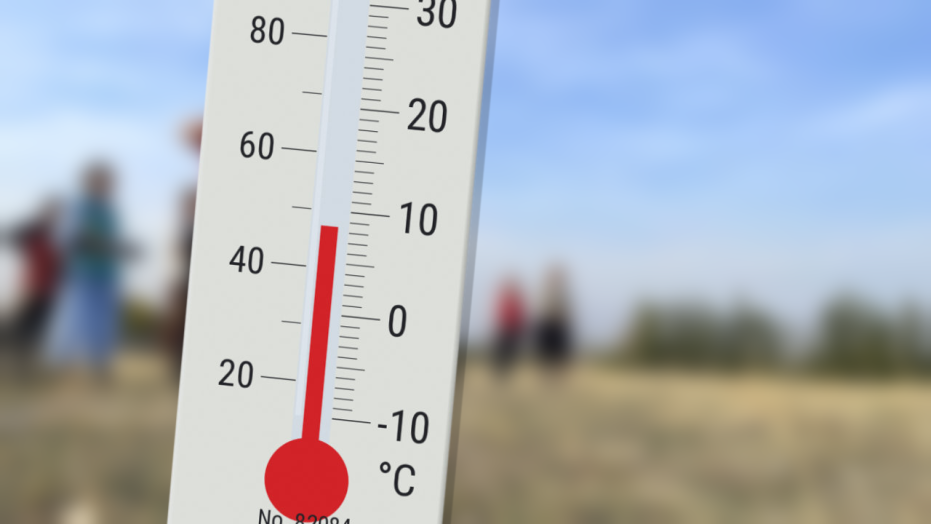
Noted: {"value": 8.5, "unit": "°C"}
